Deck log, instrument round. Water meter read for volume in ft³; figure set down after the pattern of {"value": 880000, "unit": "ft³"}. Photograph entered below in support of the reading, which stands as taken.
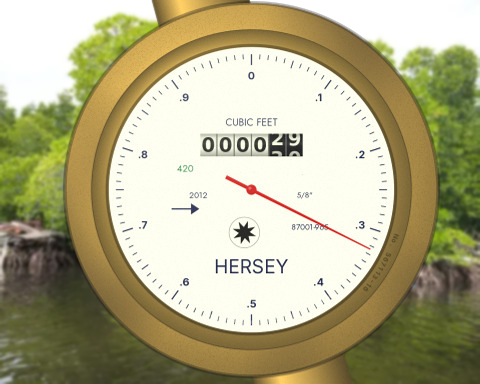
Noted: {"value": 29.32, "unit": "ft³"}
